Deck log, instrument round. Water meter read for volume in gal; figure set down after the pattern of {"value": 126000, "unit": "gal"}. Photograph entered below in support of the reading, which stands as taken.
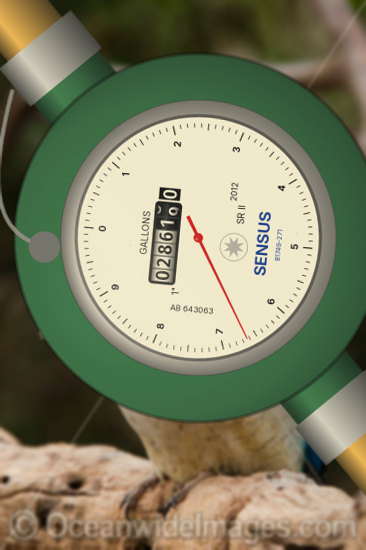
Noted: {"value": 286186.6, "unit": "gal"}
